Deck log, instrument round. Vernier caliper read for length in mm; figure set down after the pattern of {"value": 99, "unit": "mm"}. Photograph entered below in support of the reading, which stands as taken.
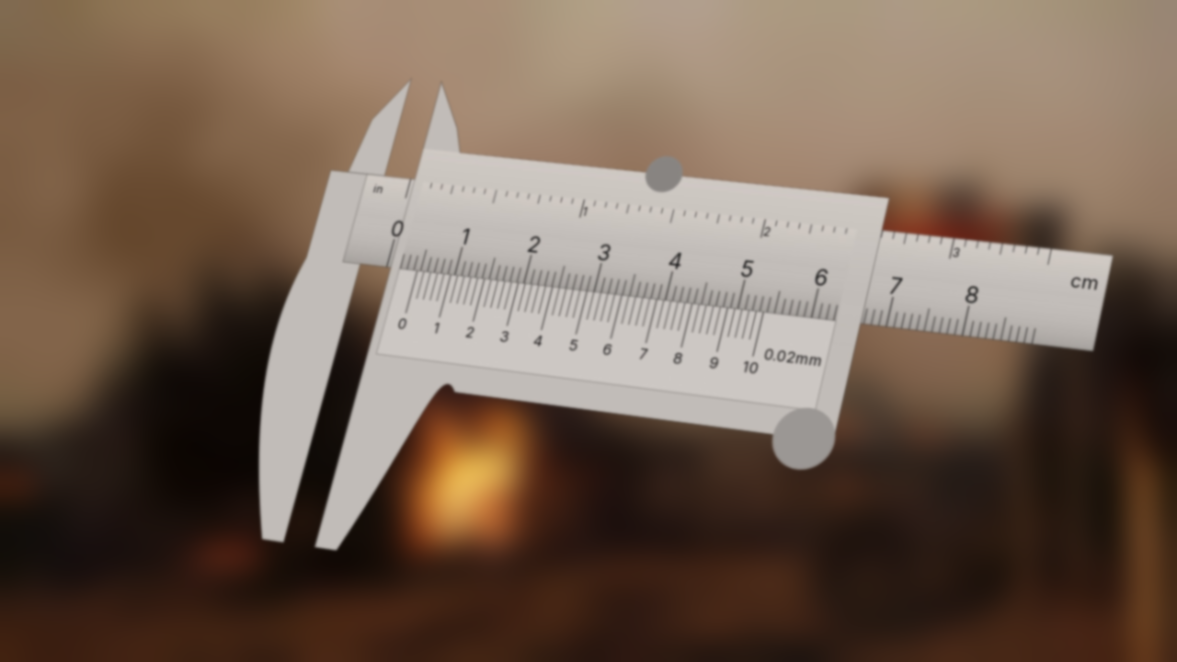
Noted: {"value": 4.5, "unit": "mm"}
